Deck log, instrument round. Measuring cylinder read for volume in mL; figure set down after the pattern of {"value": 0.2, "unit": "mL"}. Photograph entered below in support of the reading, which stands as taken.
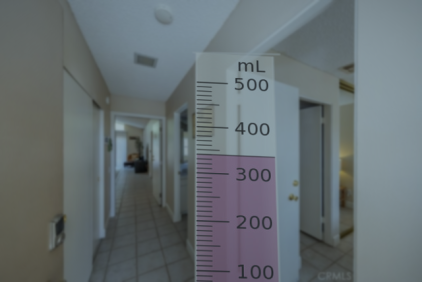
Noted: {"value": 340, "unit": "mL"}
